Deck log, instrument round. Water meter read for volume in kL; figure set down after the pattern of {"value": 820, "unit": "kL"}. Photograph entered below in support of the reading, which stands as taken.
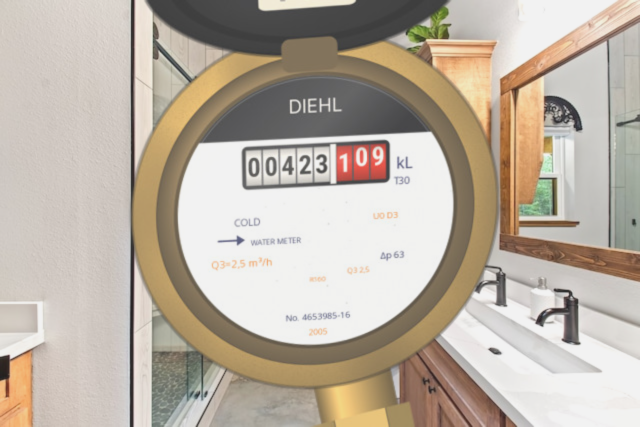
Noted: {"value": 423.109, "unit": "kL"}
